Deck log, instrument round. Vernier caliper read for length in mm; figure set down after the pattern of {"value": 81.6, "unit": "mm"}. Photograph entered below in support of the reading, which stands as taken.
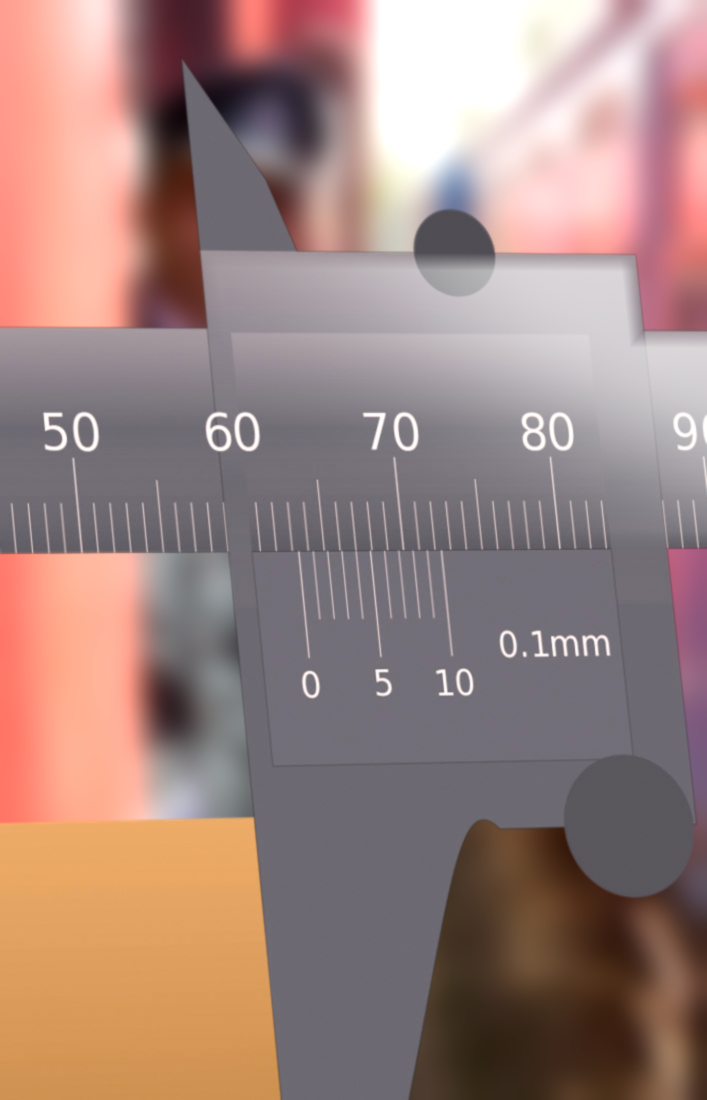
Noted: {"value": 63.4, "unit": "mm"}
